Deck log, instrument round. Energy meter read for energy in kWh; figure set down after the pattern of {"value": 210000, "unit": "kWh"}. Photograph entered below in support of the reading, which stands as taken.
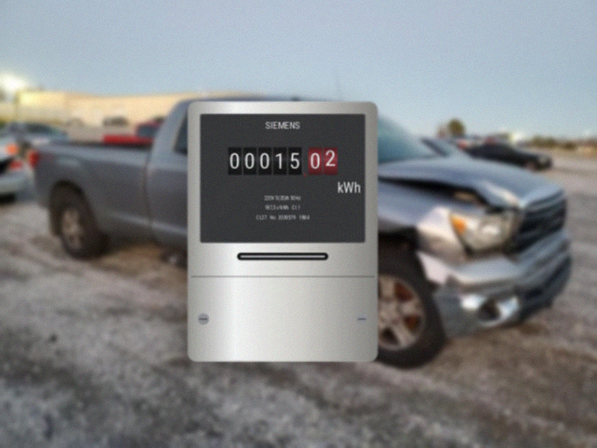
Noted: {"value": 15.02, "unit": "kWh"}
